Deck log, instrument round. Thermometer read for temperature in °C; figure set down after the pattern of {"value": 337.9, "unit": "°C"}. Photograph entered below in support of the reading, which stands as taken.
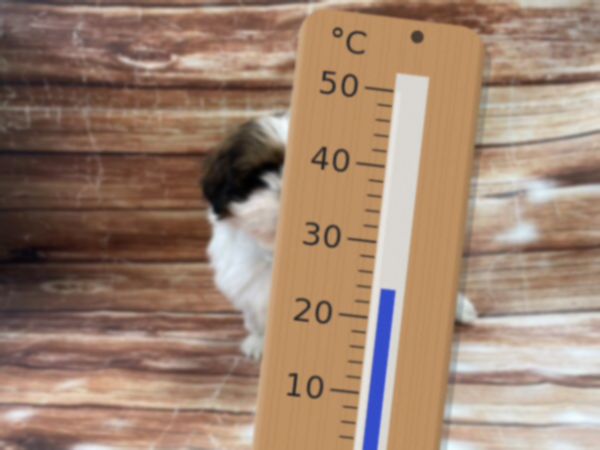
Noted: {"value": 24, "unit": "°C"}
